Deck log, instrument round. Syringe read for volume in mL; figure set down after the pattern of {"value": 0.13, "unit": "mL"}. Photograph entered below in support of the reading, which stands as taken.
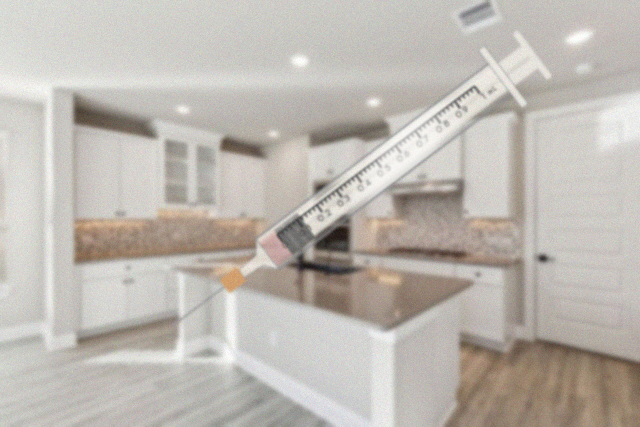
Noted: {"value": 0, "unit": "mL"}
